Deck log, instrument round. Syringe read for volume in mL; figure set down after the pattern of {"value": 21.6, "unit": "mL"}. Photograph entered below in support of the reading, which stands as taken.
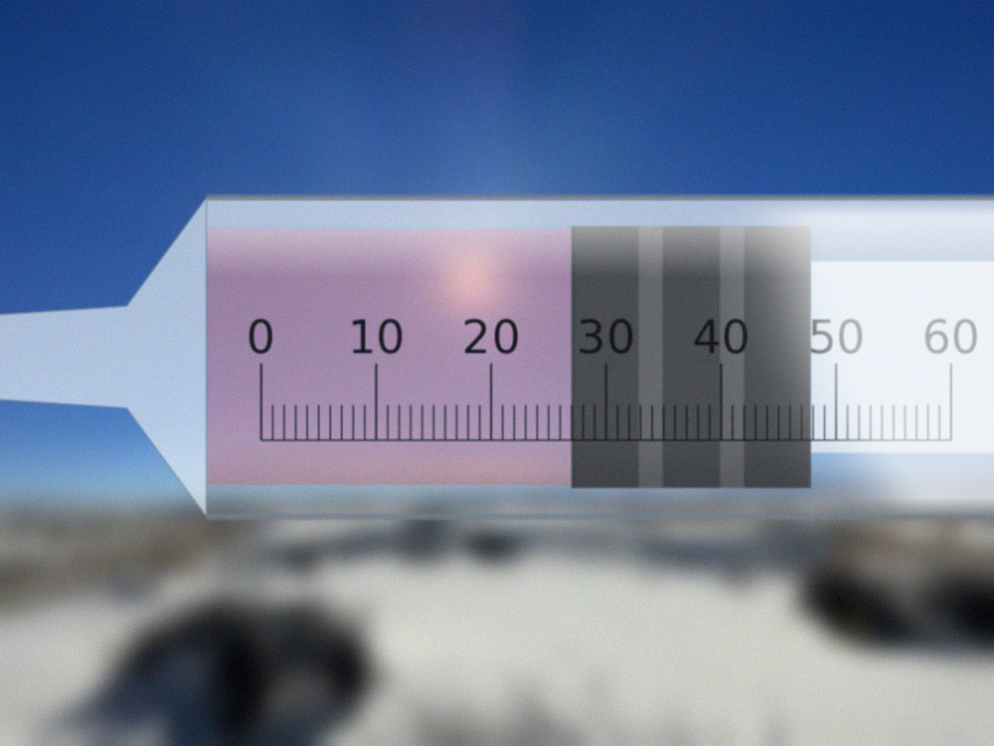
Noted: {"value": 27, "unit": "mL"}
